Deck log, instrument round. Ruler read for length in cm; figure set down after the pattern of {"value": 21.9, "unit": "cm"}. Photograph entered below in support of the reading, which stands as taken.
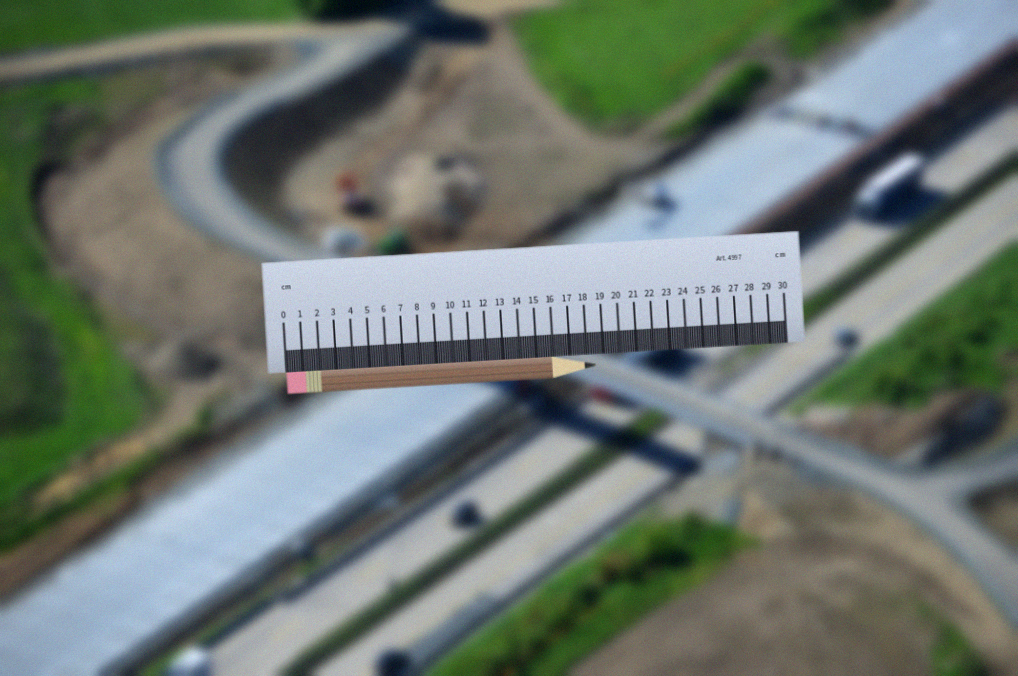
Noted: {"value": 18.5, "unit": "cm"}
